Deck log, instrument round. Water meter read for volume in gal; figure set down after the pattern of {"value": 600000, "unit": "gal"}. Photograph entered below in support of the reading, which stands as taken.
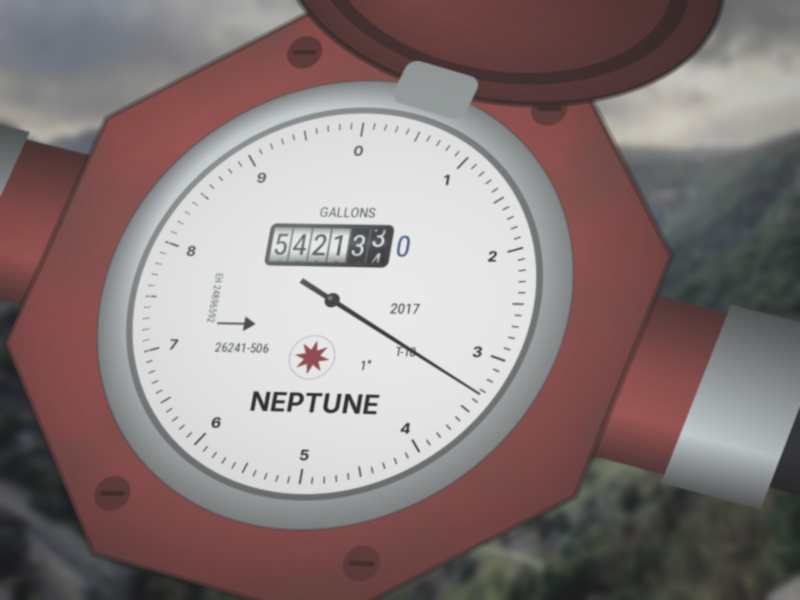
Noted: {"value": 5421333.3, "unit": "gal"}
